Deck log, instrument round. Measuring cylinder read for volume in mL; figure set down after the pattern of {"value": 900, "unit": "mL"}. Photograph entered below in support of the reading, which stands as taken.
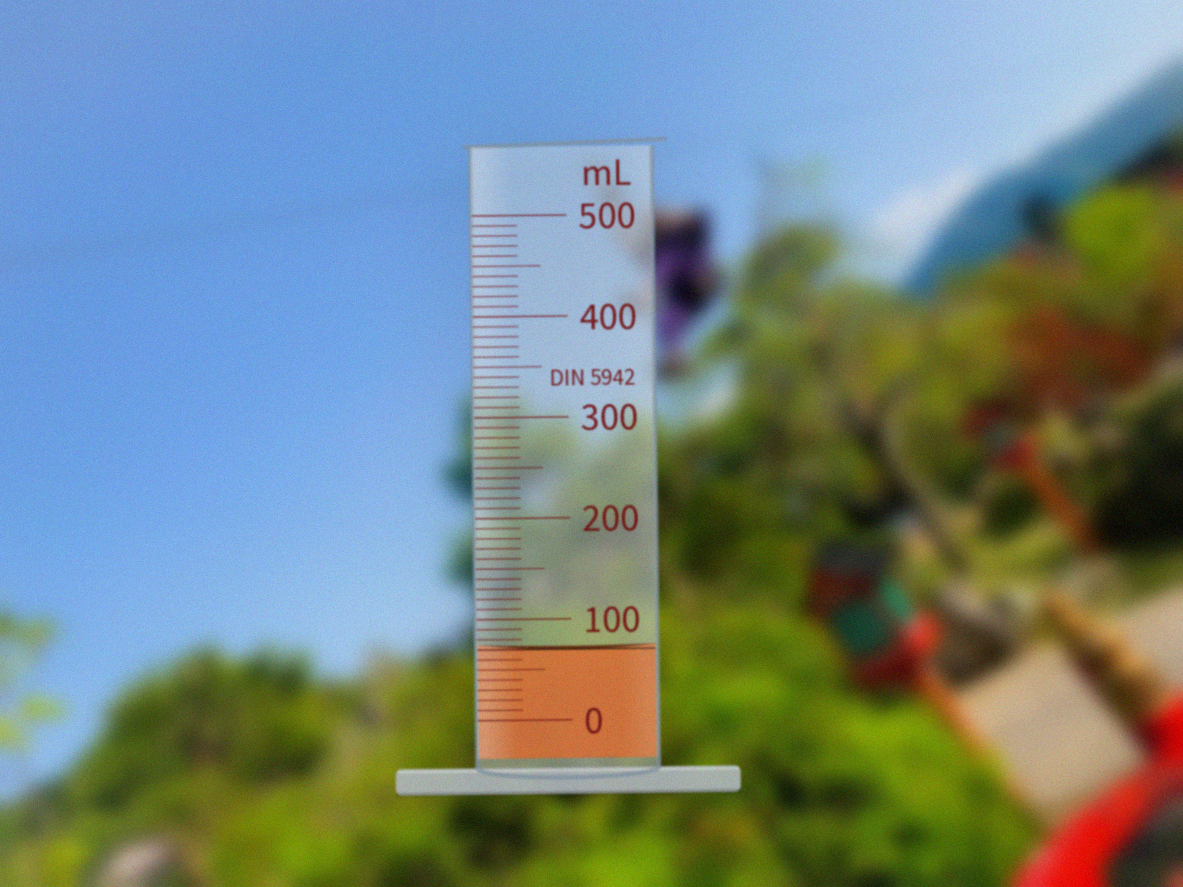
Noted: {"value": 70, "unit": "mL"}
